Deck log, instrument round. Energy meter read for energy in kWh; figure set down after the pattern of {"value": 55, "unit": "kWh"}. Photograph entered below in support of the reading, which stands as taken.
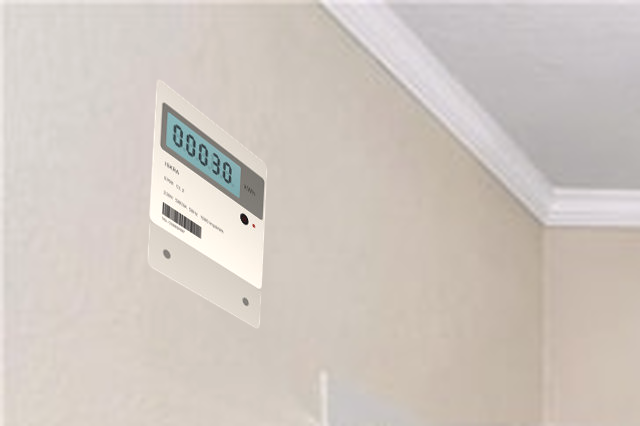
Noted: {"value": 30, "unit": "kWh"}
